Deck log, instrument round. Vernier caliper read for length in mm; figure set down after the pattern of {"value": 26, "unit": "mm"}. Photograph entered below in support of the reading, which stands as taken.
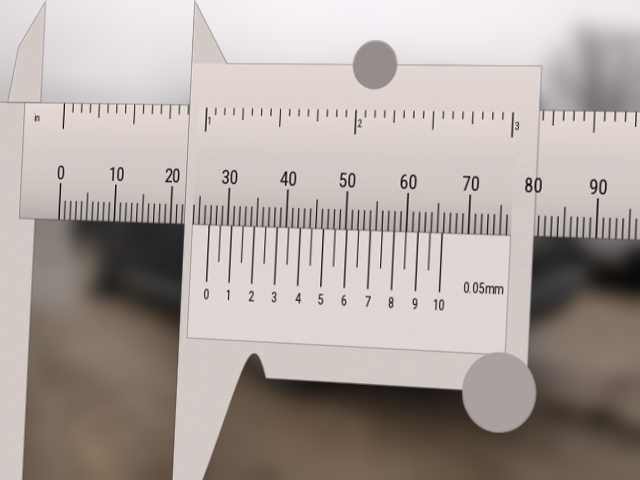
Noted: {"value": 26.8, "unit": "mm"}
